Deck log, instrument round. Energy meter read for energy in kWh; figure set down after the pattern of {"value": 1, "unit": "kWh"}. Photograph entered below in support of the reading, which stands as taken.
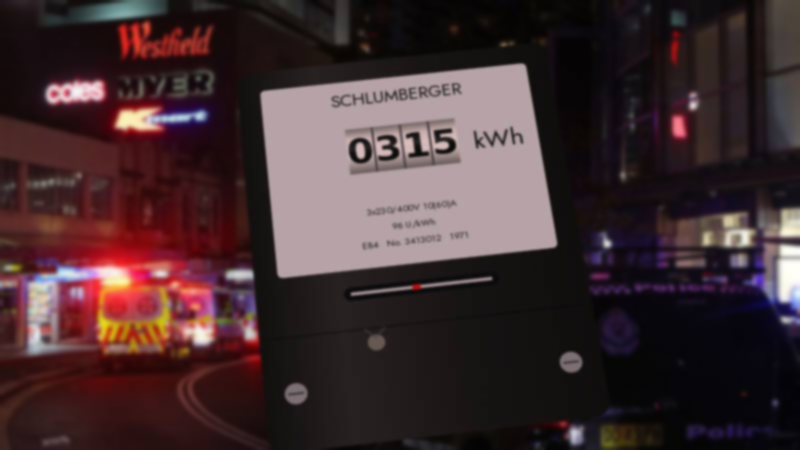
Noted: {"value": 315, "unit": "kWh"}
